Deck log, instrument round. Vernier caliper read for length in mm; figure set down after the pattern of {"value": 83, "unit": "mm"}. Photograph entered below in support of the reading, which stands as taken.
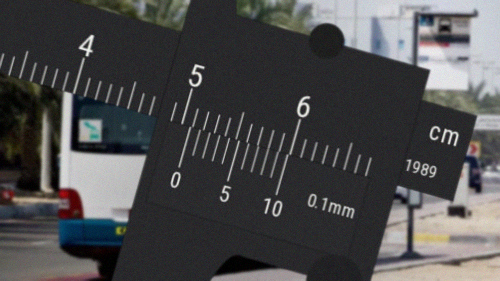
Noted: {"value": 50.8, "unit": "mm"}
